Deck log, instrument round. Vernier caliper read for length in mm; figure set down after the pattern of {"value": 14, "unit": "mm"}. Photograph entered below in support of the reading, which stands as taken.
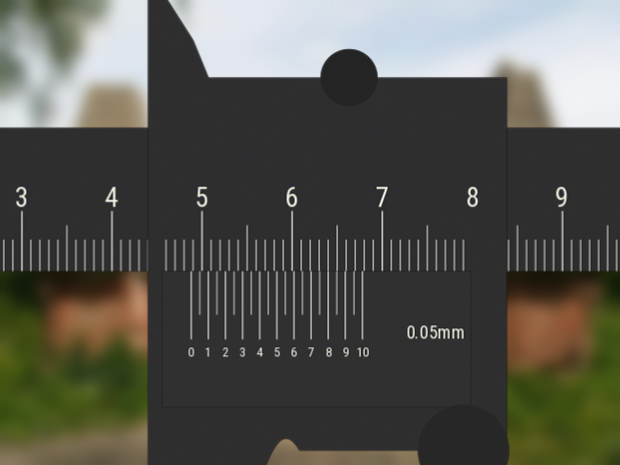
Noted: {"value": 48.8, "unit": "mm"}
